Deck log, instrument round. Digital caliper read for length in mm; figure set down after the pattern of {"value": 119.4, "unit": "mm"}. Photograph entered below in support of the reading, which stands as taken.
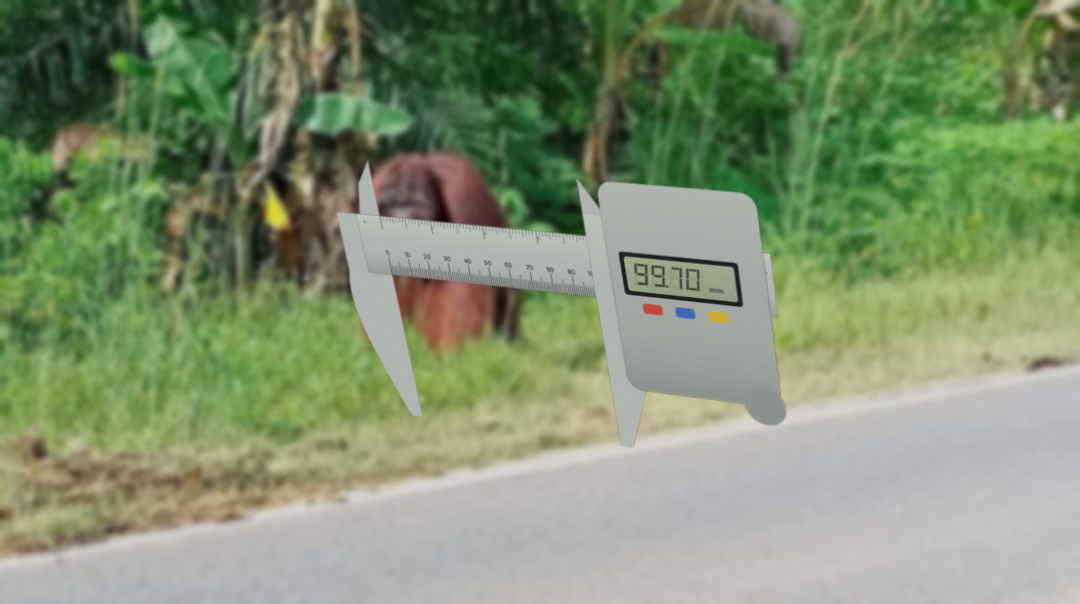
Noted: {"value": 99.70, "unit": "mm"}
